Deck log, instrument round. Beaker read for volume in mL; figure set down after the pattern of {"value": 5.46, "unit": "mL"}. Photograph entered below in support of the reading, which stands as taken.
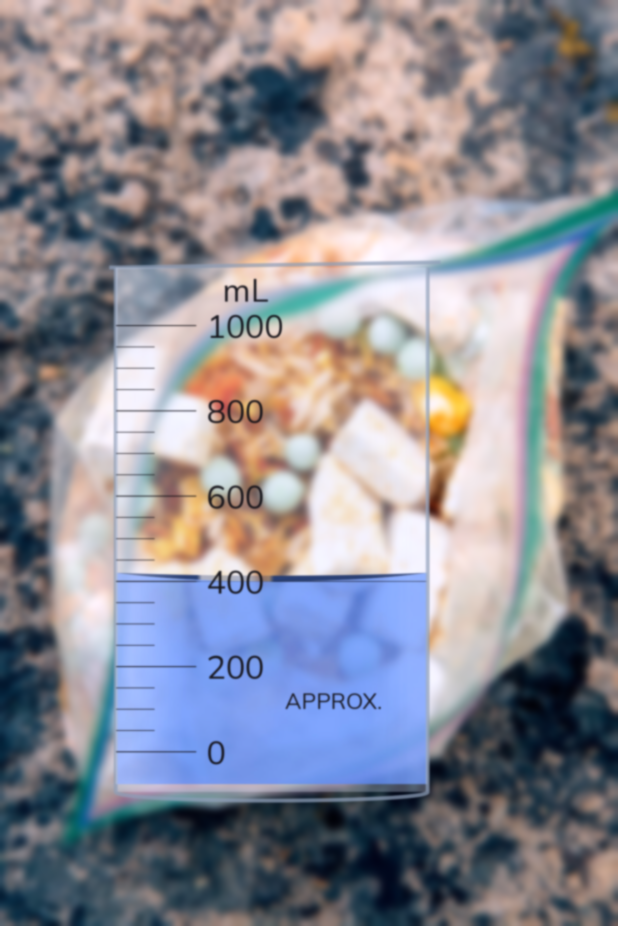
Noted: {"value": 400, "unit": "mL"}
